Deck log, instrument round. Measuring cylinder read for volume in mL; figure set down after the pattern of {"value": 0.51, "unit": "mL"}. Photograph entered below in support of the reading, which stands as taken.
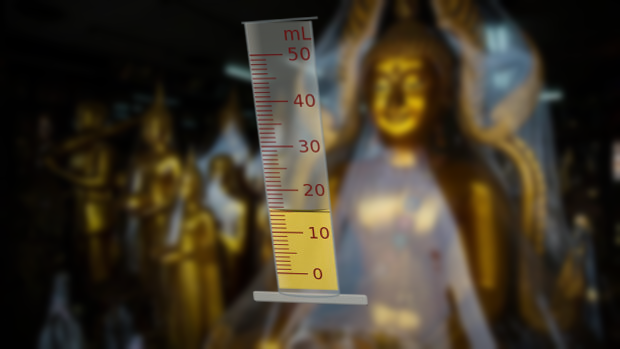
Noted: {"value": 15, "unit": "mL"}
